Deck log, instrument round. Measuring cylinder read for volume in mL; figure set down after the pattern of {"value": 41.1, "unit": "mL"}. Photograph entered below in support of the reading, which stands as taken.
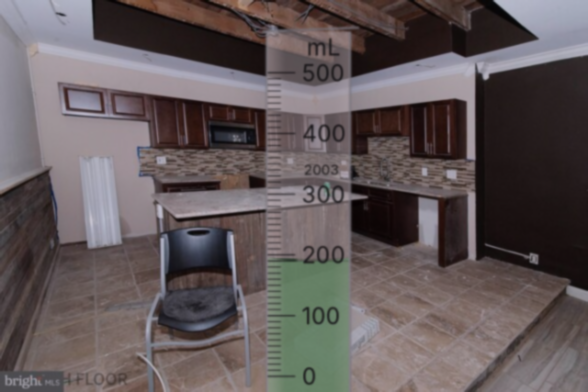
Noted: {"value": 190, "unit": "mL"}
